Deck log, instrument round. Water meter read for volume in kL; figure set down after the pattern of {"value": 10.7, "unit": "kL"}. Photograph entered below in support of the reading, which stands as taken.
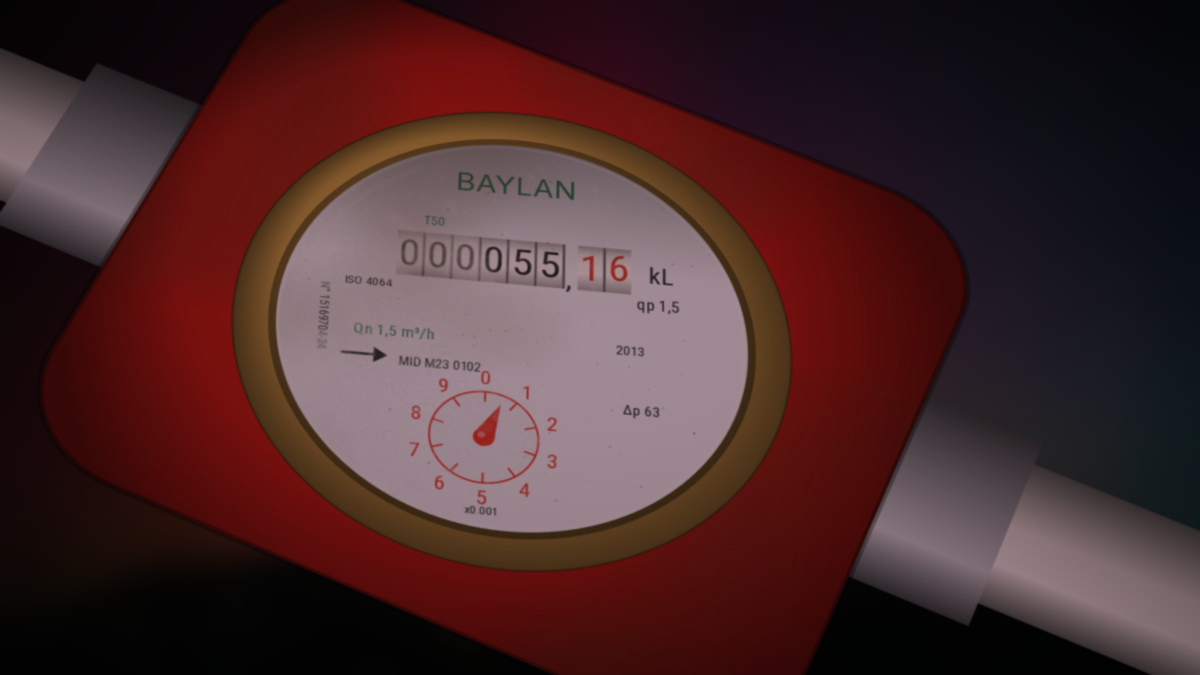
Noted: {"value": 55.160, "unit": "kL"}
